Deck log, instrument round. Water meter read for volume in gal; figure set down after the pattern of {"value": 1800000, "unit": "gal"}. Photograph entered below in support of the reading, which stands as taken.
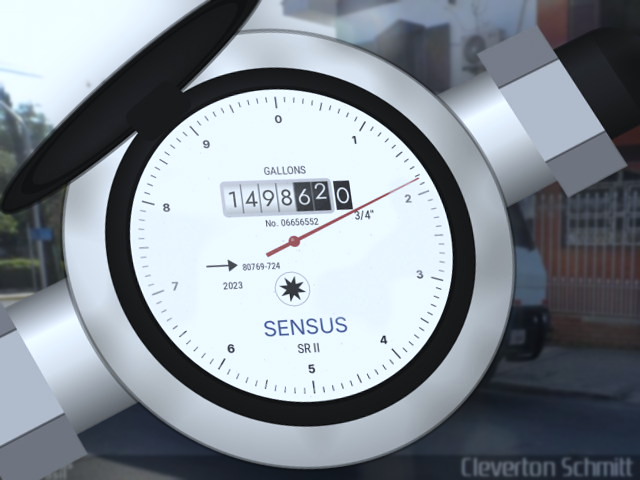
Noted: {"value": 1498621.8, "unit": "gal"}
